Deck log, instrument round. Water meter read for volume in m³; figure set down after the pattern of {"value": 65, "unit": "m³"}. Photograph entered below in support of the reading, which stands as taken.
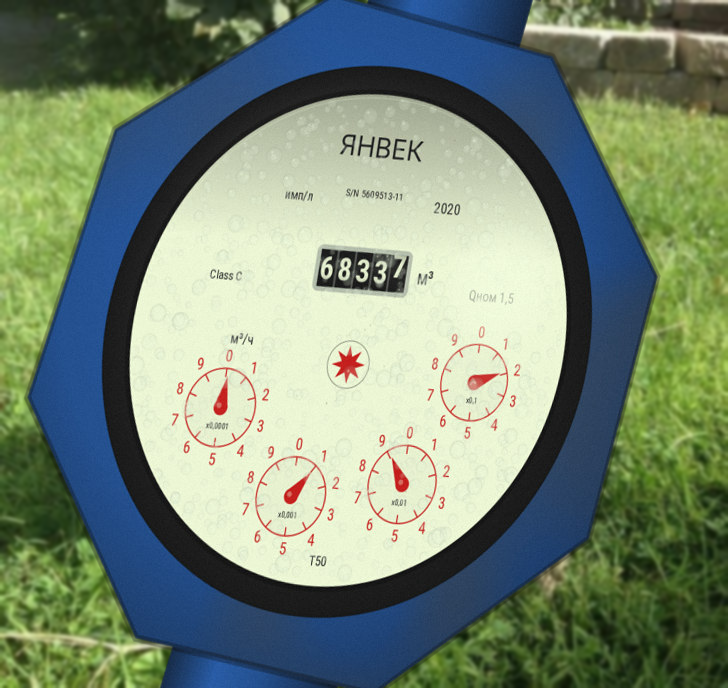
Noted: {"value": 68337.1910, "unit": "m³"}
